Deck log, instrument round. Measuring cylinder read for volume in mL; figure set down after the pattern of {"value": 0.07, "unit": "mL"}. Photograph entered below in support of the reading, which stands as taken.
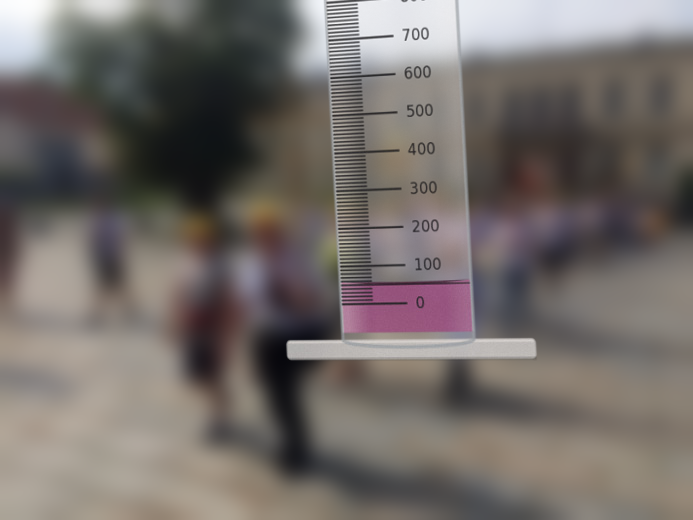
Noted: {"value": 50, "unit": "mL"}
